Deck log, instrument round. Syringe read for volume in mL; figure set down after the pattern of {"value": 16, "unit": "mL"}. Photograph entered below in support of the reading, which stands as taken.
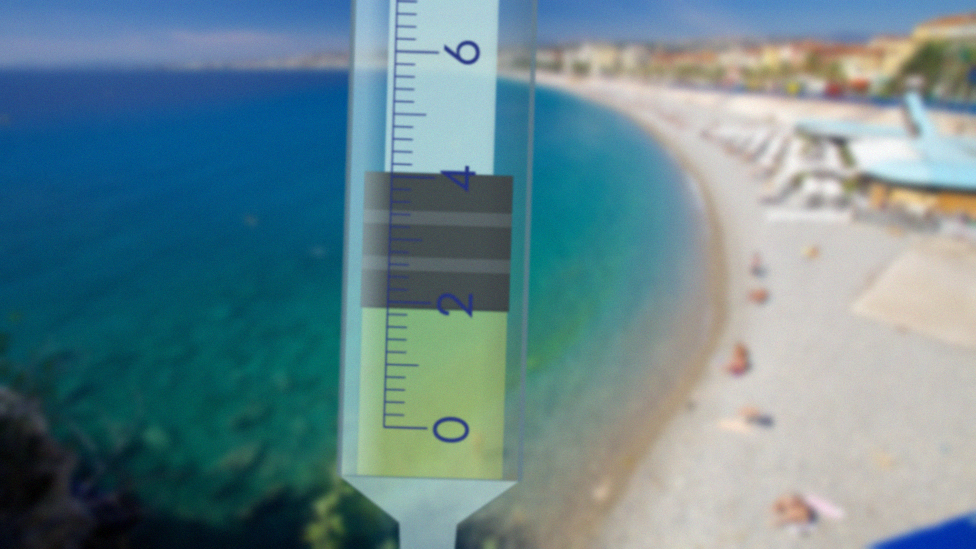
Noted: {"value": 1.9, "unit": "mL"}
